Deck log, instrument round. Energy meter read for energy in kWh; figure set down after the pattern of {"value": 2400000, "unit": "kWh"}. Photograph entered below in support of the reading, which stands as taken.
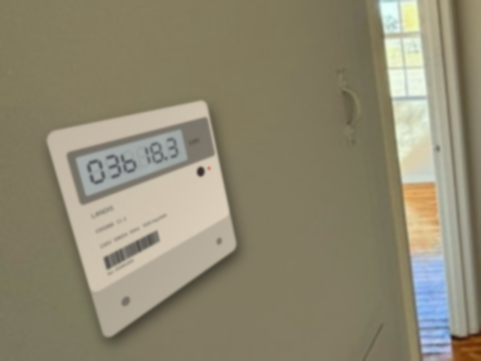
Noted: {"value": 3618.3, "unit": "kWh"}
